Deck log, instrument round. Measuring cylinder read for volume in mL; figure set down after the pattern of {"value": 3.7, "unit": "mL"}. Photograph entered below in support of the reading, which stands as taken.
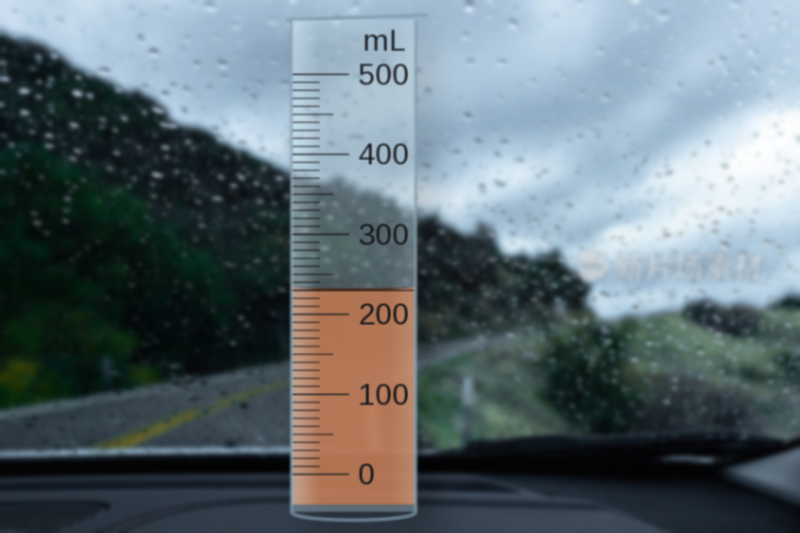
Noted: {"value": 230, "unit": "mL"}
